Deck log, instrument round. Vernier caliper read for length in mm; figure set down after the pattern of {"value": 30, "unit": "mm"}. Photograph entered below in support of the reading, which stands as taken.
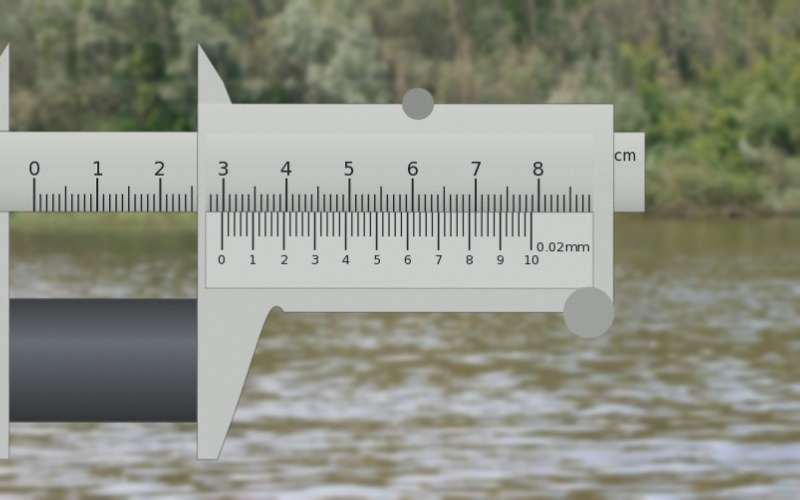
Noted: {"value": 29.8, "unit": "mm"}
